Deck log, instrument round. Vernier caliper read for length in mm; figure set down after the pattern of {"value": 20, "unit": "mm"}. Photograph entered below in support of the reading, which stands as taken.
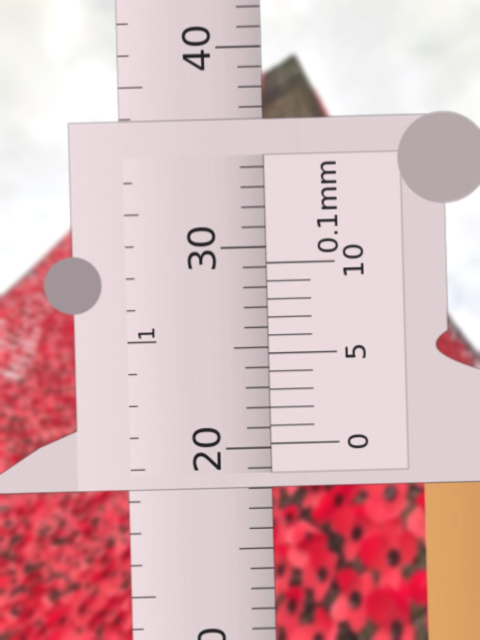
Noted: {"value": 20.2, "unit": "mm"}
